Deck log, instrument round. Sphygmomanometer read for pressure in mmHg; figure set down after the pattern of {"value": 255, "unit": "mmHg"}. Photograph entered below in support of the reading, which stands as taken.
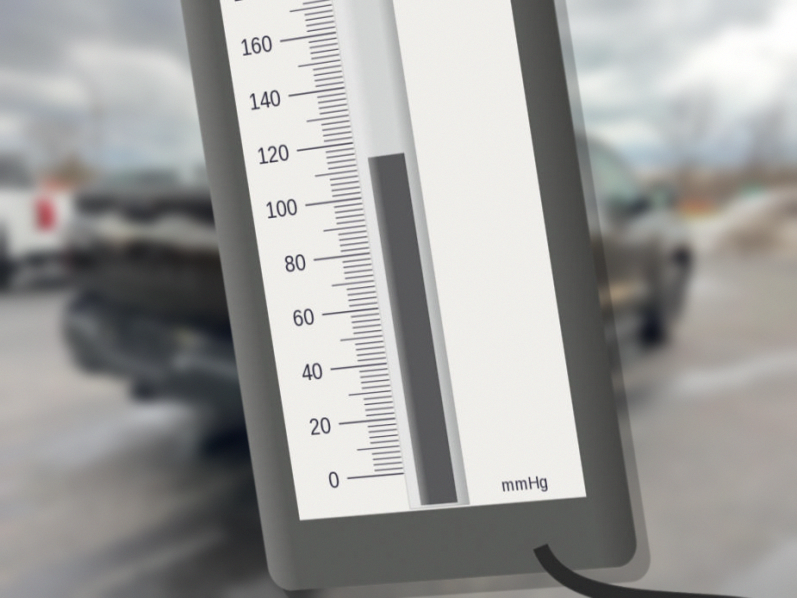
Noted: {"value": 114, "unit": "mmHg"}
